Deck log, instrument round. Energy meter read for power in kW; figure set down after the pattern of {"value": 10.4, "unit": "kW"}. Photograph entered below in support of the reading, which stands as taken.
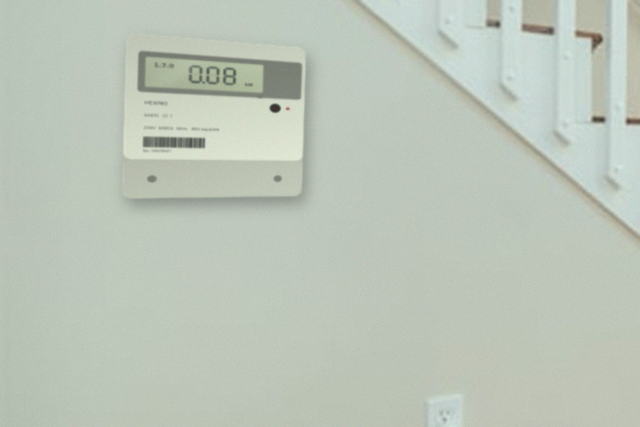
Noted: {"value": 0.08, "unit": "kW"}
